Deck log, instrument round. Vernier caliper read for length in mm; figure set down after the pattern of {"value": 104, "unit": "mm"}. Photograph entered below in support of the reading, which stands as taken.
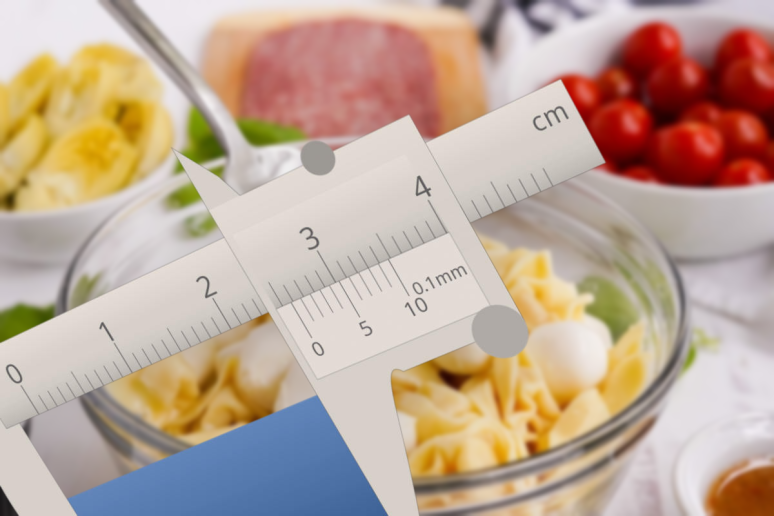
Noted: {"value": 25.8, "unit": "mm"}
